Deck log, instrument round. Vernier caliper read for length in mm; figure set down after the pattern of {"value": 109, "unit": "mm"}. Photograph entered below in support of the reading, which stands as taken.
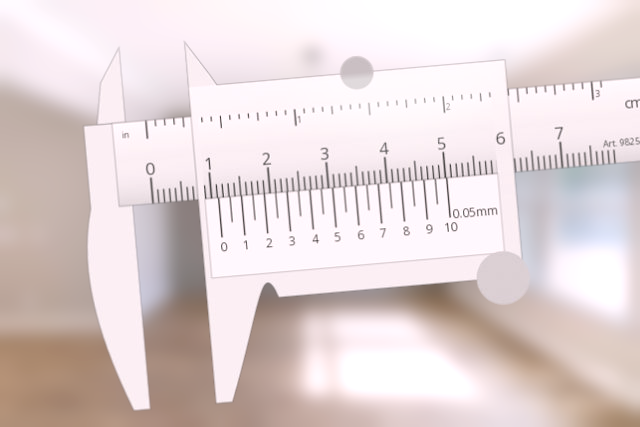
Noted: {"value": 11.2, "unit": "mm"}
